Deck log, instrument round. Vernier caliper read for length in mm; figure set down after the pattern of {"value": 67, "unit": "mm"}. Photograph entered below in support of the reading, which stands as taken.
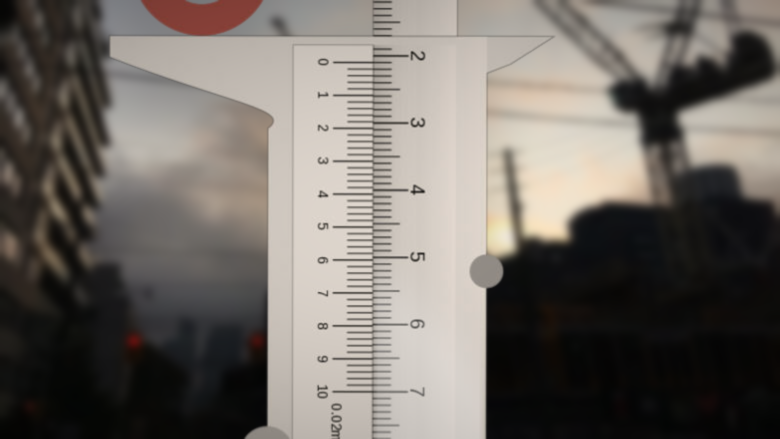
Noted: {"value": 21.0, "unit": "mm"}
